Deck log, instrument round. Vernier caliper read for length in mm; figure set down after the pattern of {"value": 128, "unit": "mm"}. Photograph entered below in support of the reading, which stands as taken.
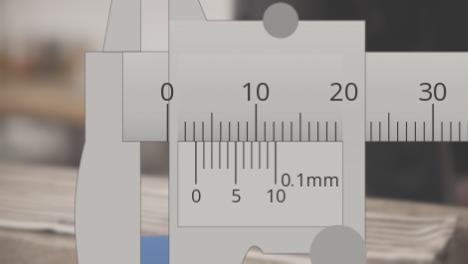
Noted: {"value": 3.2, "unit": "mm"}
